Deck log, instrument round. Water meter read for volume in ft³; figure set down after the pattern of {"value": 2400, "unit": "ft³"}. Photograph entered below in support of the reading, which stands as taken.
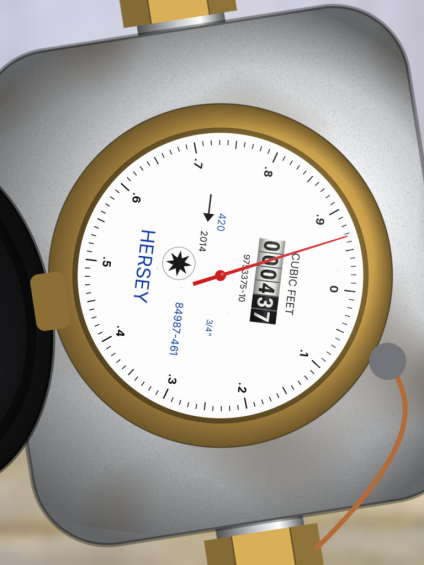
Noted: {"value": 436.93, "unit": "ft³"}
